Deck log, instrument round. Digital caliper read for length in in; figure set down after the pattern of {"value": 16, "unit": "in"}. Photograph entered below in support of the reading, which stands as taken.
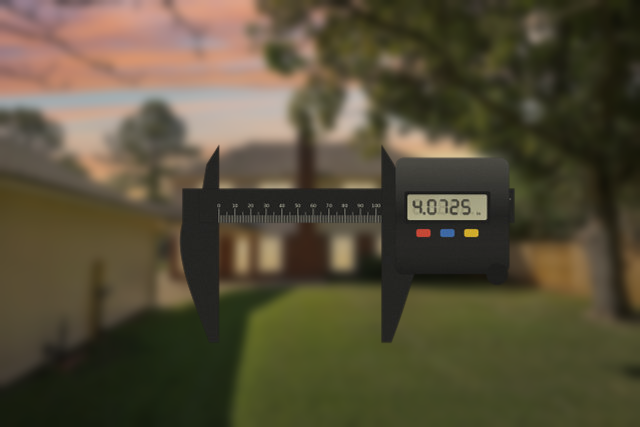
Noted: {"value": 4.0725, "unit": "in"}
